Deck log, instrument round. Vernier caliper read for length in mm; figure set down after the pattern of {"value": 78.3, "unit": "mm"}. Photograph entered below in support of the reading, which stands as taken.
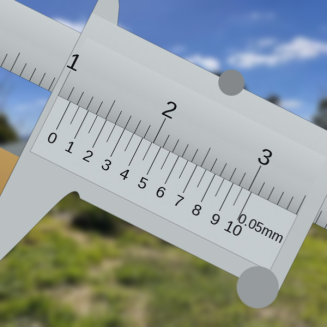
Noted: {"value": 11.3, "unit": "mm"}
